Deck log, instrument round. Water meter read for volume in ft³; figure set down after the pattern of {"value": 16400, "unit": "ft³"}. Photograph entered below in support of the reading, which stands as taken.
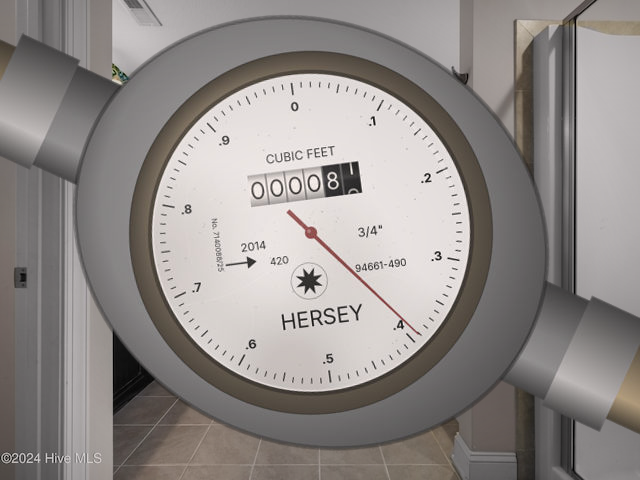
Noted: {"value": 81.39, "unit": "ft³"}
